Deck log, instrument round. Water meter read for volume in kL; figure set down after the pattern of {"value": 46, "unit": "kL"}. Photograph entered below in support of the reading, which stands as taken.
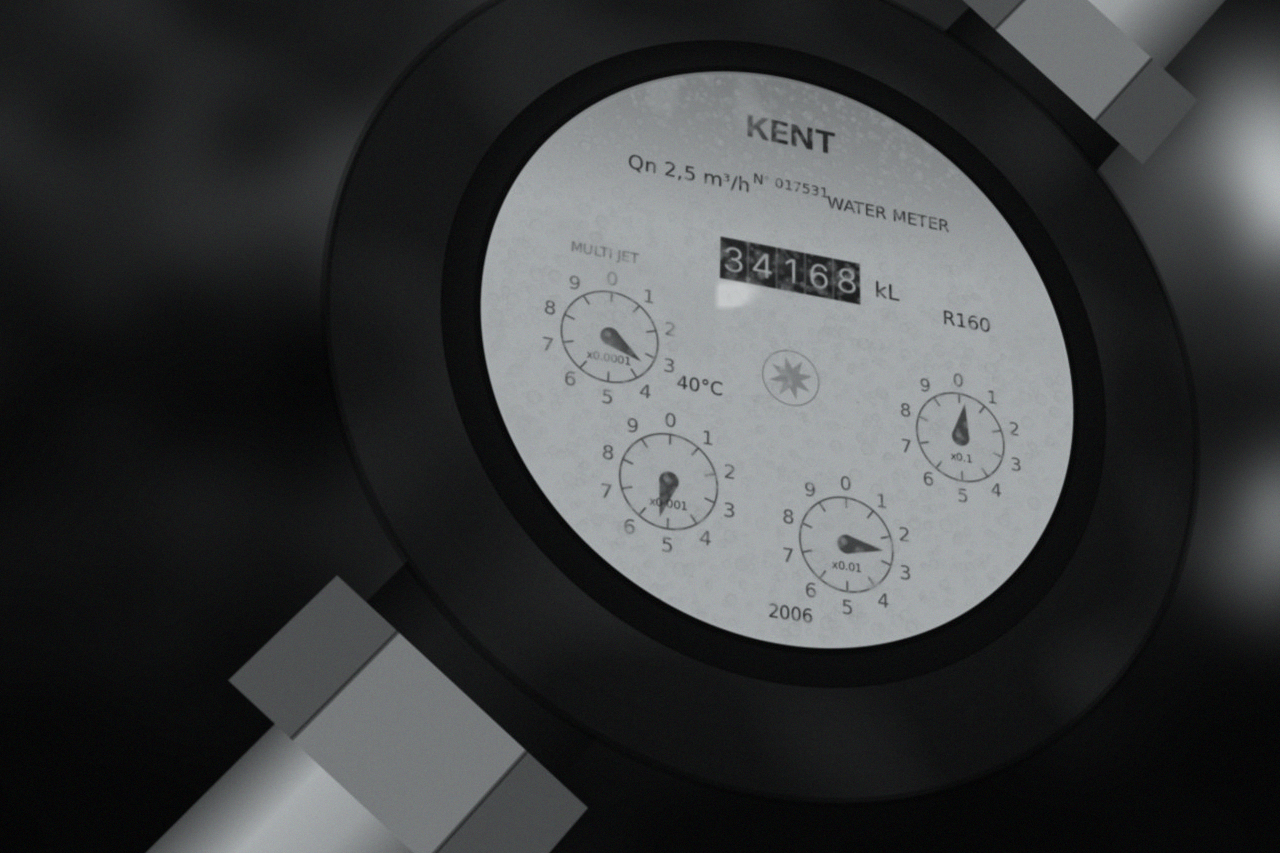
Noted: {"value": 34168.0253, "unit": "kL"}
